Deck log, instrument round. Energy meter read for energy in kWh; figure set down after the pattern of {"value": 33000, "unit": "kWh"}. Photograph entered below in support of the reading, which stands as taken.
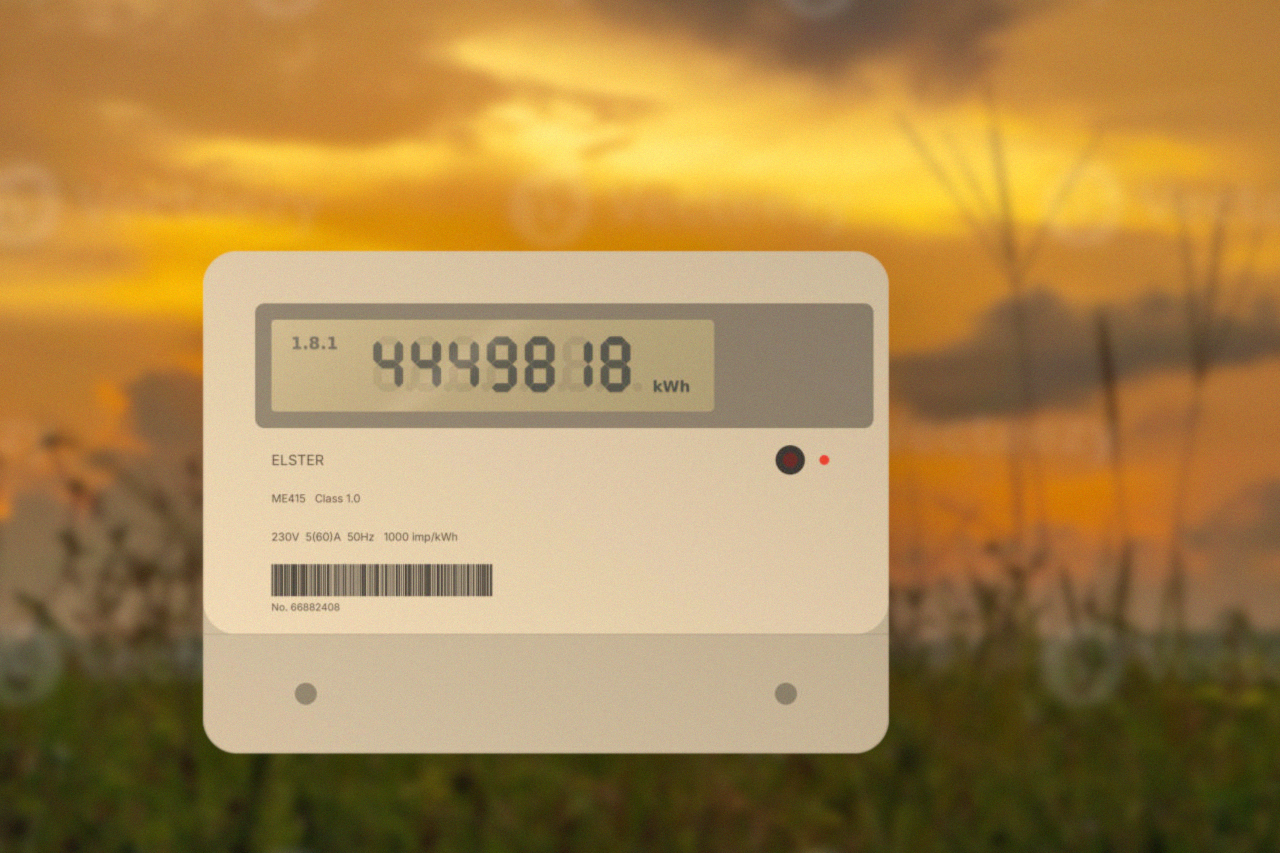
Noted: {"value": 4449818, "unit": "kWh"}
